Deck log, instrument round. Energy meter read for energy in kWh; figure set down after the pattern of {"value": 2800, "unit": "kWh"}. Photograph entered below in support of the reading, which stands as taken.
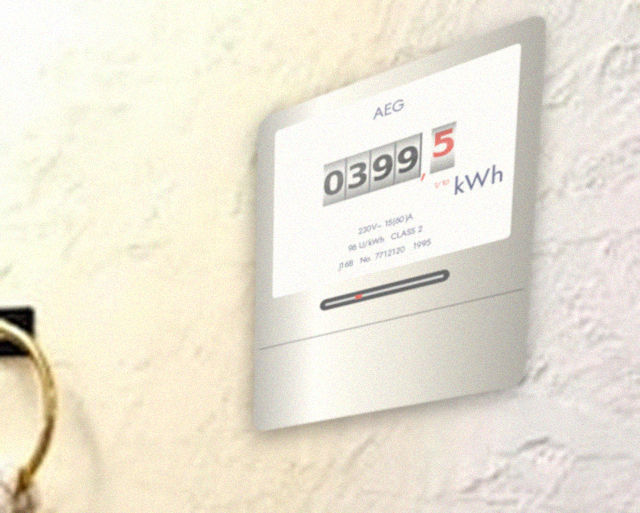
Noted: {"value": 399.5, "unit": "kWh"}
